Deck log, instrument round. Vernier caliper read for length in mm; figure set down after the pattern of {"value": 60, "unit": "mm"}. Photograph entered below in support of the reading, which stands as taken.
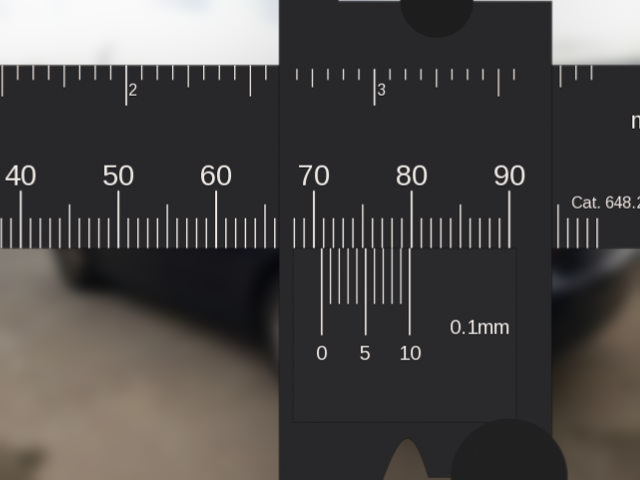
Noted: {"value": 70.8, "unit": "mm"}
